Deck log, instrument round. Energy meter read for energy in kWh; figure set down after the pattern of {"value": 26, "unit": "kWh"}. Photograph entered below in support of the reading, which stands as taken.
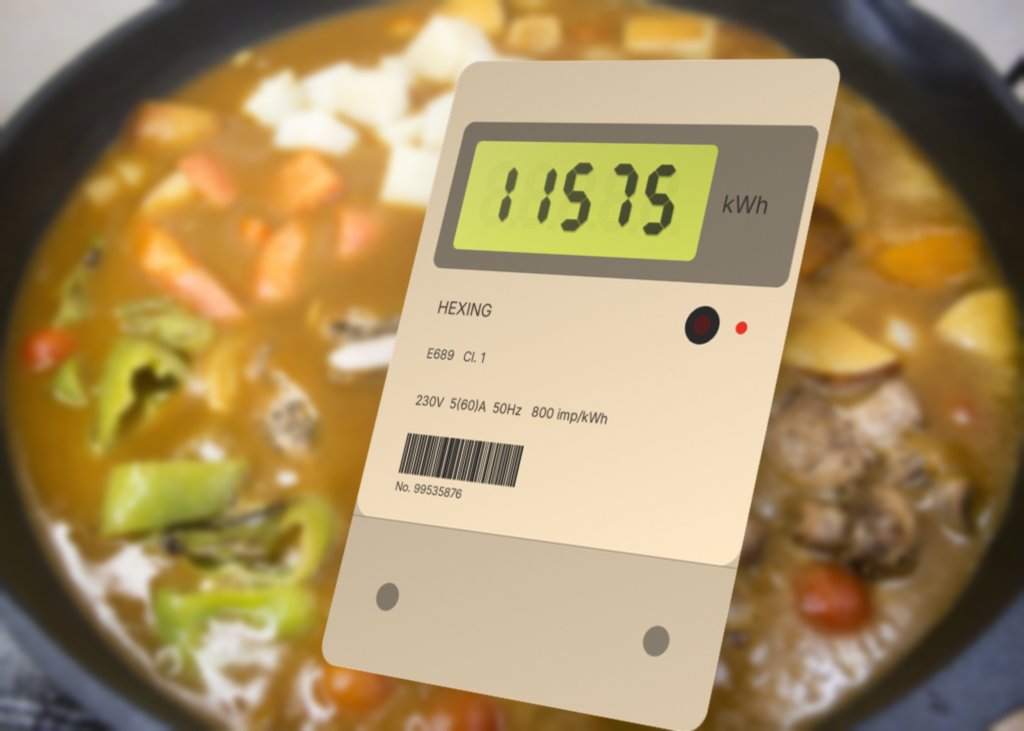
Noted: {"value": 11575, "unit": "kWh"}
